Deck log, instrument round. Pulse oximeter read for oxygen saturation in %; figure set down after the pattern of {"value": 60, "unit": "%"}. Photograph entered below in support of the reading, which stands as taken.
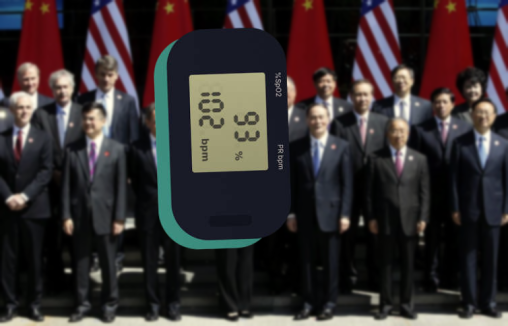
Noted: {"value": 93, "unit": "%"}
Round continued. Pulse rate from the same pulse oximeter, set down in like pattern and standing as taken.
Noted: {"value": 102, "unit": "bpm"}
